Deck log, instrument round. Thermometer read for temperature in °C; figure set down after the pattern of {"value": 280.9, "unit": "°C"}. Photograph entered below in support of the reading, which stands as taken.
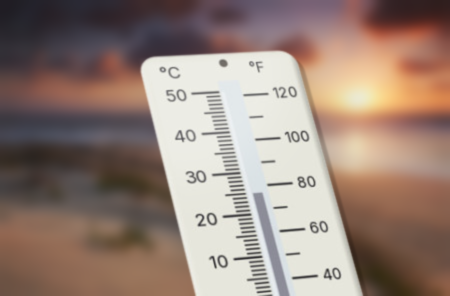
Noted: {"value": 25, "unit": "°C"}
